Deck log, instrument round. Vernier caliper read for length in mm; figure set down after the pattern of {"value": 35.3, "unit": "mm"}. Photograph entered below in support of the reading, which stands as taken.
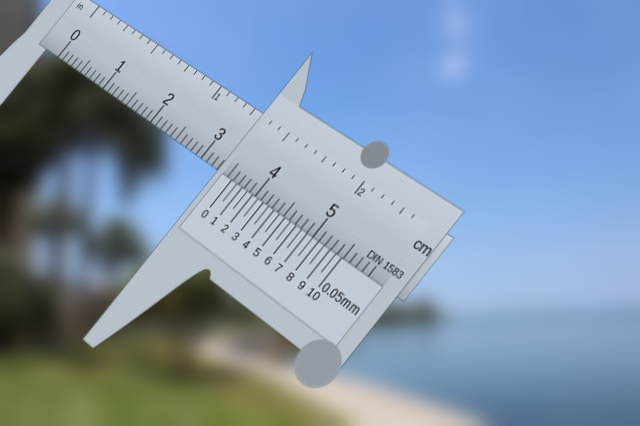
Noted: {"value": 35.8, "unit": "mm"}
